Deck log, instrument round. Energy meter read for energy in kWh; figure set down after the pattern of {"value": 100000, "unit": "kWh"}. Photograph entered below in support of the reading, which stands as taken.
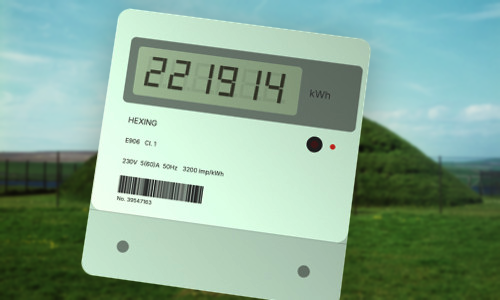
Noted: {"value": 221914, "unit": "kWh"}
